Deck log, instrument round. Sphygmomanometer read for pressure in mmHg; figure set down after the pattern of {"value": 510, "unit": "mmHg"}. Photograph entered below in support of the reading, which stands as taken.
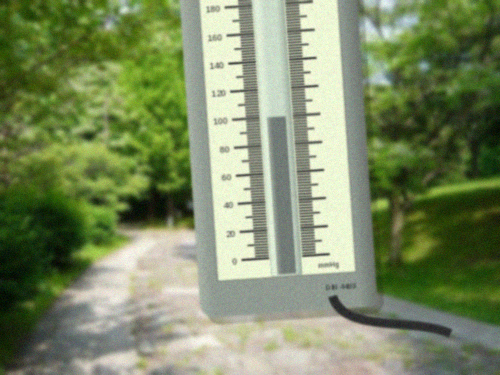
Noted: {"value": 100, "unit": "mmHg"}
